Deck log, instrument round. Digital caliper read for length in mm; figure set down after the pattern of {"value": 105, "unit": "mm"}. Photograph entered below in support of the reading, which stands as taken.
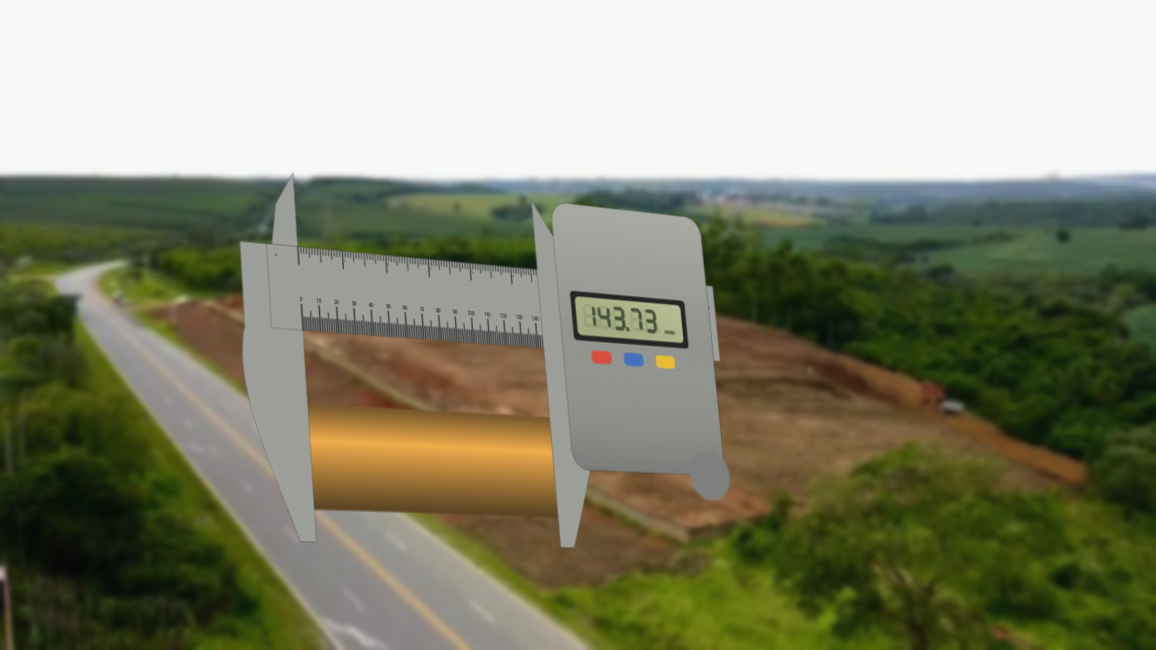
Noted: {"value": 143.73, "unit": "mm"}
